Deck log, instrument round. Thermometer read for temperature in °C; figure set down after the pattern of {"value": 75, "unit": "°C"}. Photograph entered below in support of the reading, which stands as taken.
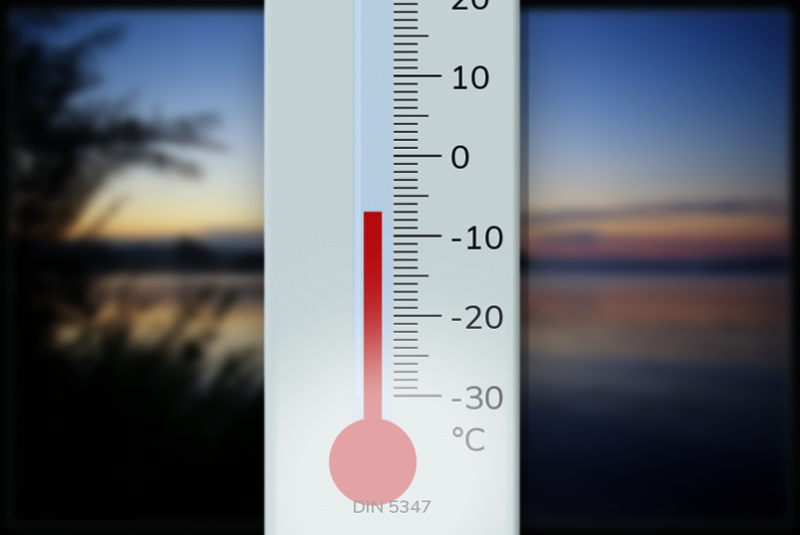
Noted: {"value": -7, "unit": "°C"}
